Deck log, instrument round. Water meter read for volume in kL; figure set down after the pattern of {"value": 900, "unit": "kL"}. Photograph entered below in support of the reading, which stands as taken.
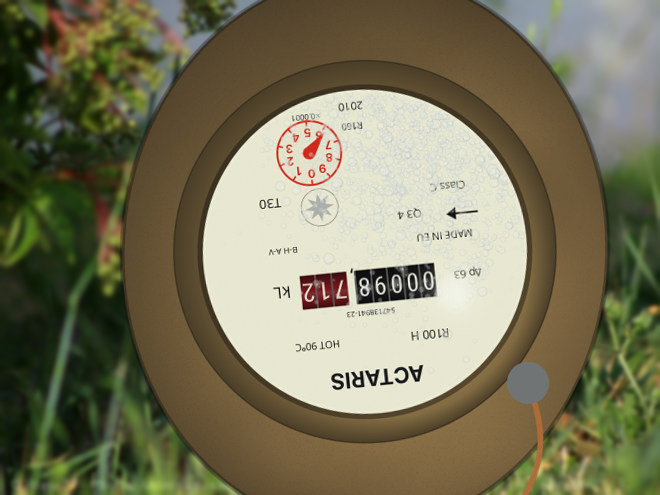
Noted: {"value": 98.7126, "unit": "kL"}
